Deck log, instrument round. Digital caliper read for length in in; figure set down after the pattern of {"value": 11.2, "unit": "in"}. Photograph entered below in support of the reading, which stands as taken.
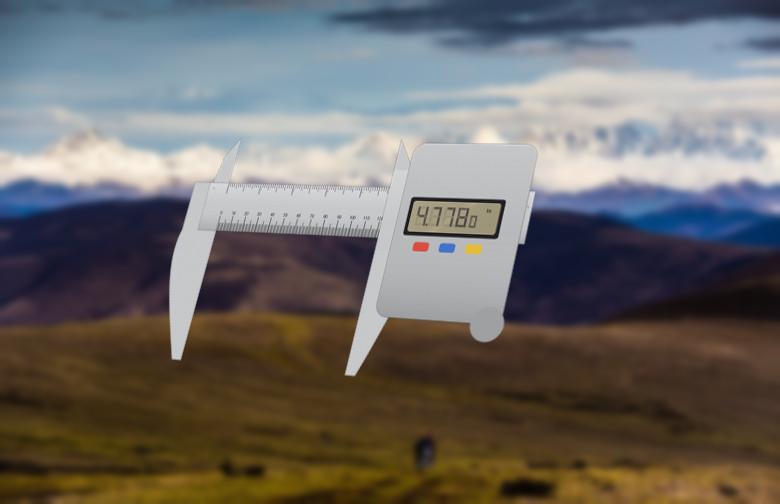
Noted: {"value": 4.7780, "unit": "in"}
